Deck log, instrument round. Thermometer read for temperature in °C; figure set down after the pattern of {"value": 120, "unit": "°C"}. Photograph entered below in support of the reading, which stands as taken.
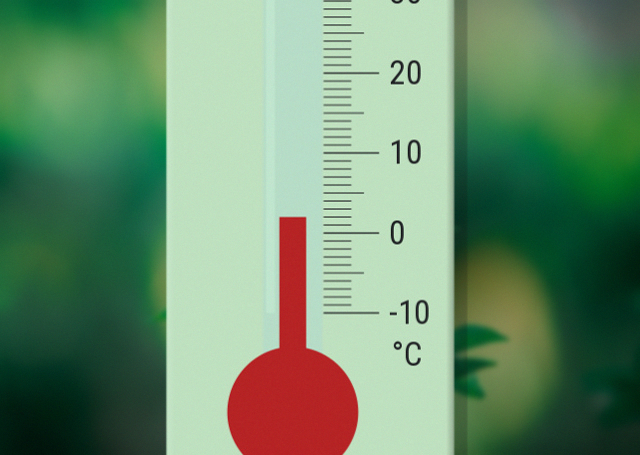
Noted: {"value": 2, "unit": "°C"}
